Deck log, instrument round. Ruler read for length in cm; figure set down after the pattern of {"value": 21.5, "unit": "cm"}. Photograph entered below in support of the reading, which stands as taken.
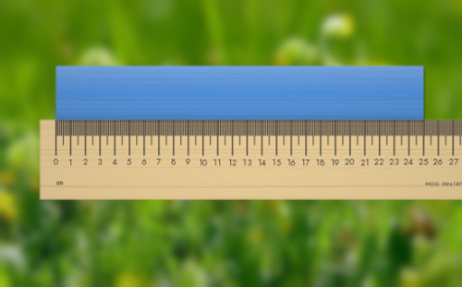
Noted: {"value": 25, "unit": "cm"}
